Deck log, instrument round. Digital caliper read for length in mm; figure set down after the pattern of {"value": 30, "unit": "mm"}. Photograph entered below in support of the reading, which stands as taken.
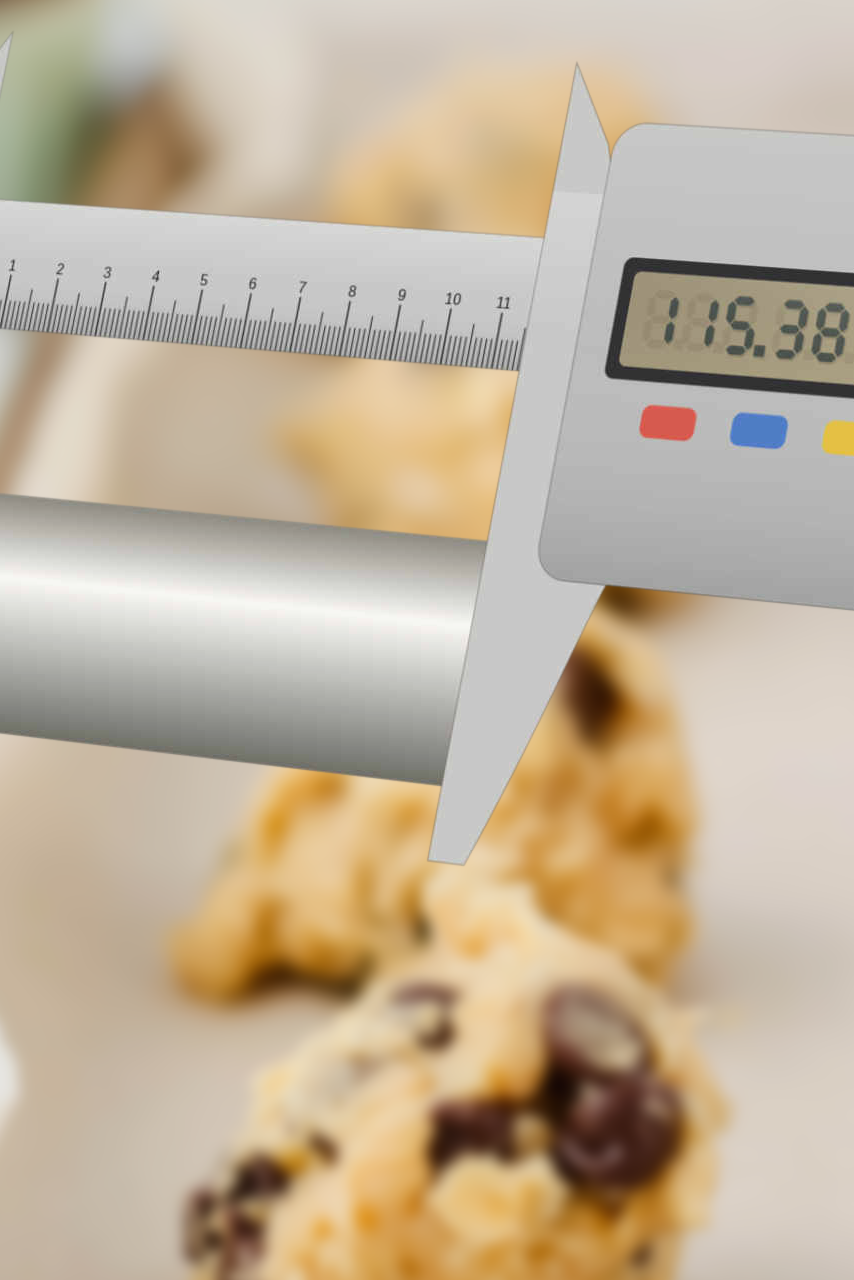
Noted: {"value": 115.38, "unit": "mm"}
